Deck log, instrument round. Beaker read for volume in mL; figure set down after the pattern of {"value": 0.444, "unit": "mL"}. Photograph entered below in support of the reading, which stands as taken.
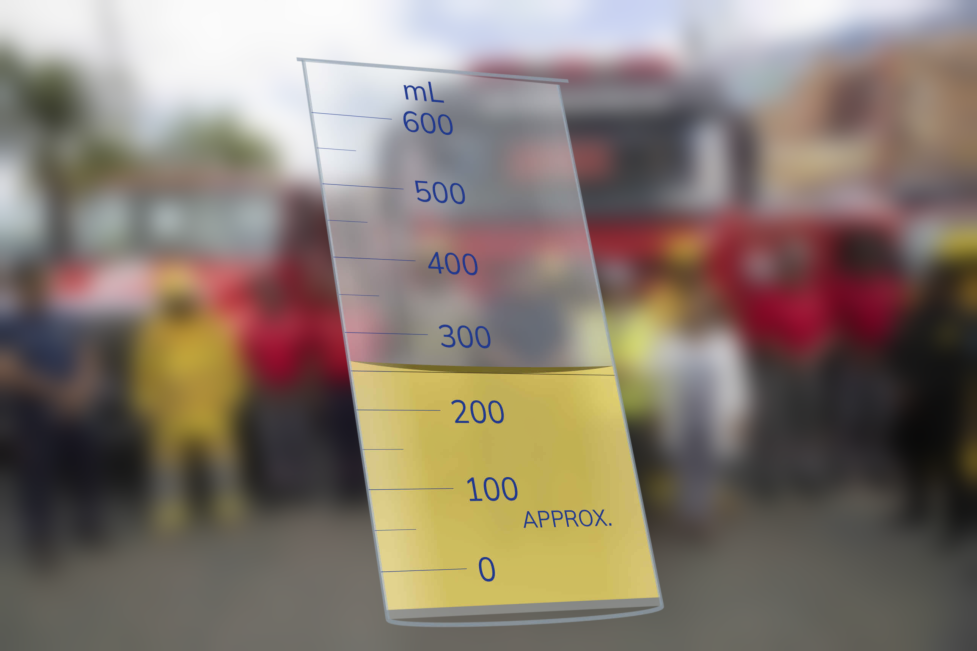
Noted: {"value": 250, "unit": "mL"}
